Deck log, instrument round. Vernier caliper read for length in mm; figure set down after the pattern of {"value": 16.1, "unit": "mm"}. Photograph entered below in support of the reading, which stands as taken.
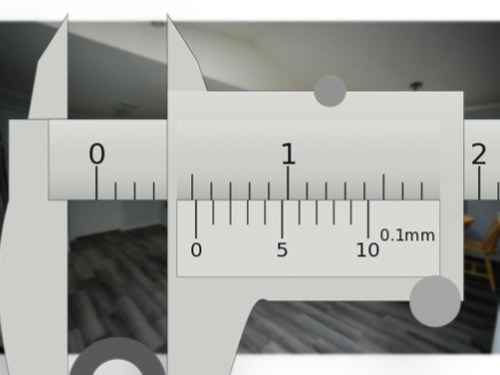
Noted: {"value": 5.2, "unit": "mm"}
